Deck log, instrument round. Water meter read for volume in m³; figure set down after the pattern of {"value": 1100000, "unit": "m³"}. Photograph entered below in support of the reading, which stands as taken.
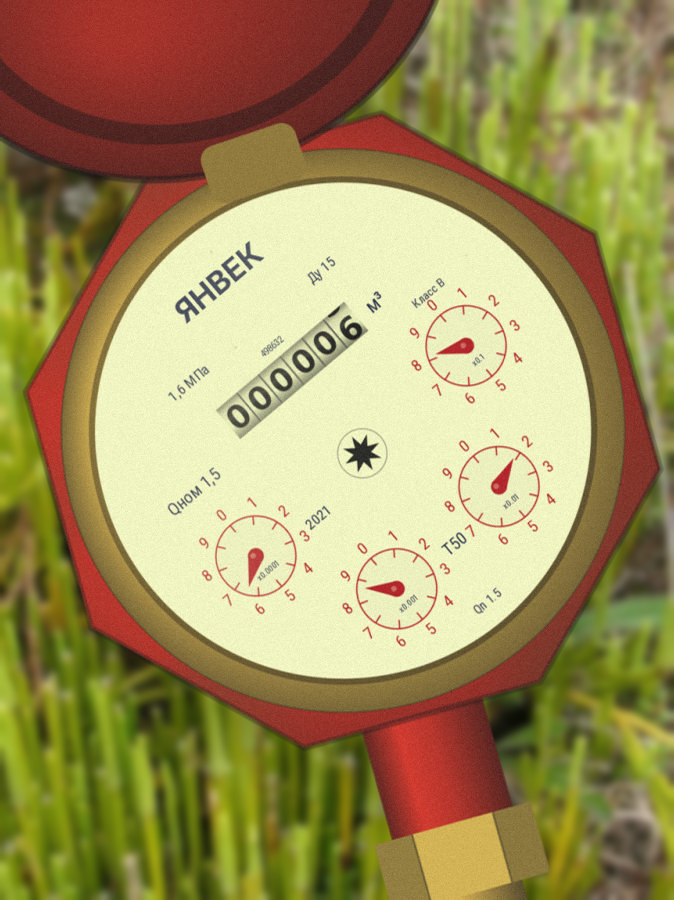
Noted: {"value": 5.8186, "unit": "m³"}
